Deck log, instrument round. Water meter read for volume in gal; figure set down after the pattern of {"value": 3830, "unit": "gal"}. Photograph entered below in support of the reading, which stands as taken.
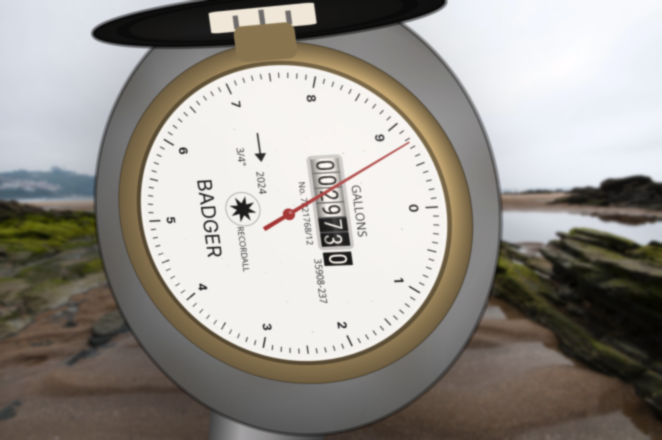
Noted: {"value": 29729.2, "unit": "gal"}
